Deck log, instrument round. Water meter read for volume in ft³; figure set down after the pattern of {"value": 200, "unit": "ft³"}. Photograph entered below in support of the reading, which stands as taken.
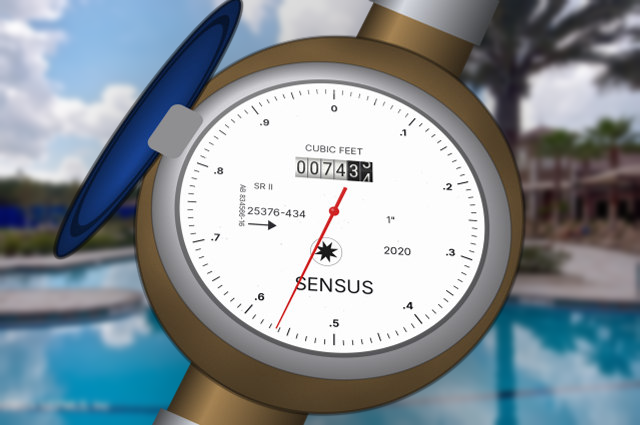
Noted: {"value": 7433.56, "unit": "ft³"}
